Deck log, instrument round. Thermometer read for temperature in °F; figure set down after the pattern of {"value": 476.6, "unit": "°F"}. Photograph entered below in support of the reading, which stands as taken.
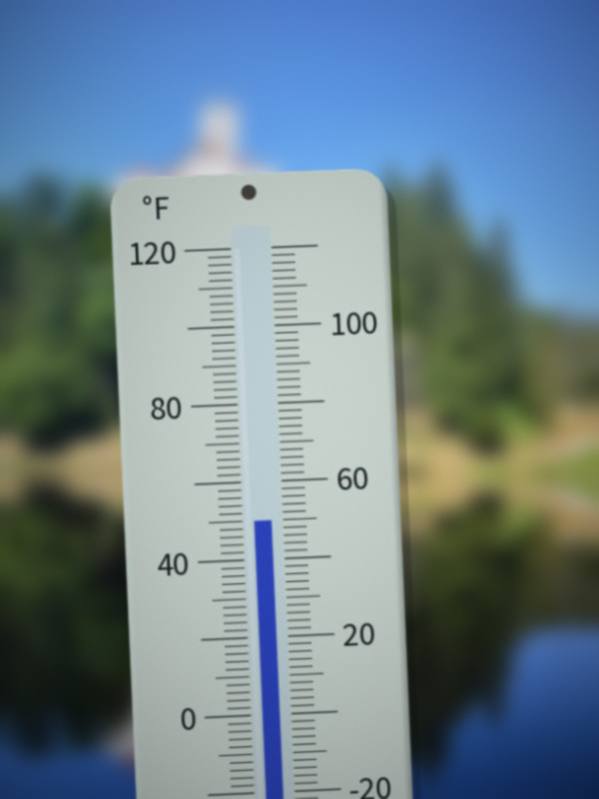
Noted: {"value": 50, "unit": "°F"}
